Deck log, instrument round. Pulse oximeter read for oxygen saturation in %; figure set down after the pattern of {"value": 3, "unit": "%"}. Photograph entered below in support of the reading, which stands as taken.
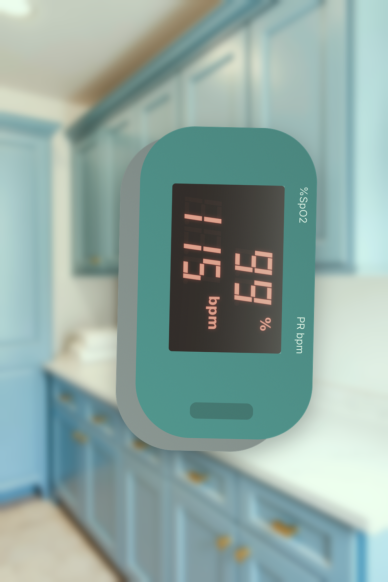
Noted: {"value": 99, "unit": "%"}
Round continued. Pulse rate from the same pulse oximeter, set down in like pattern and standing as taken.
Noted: {"value": 115, "unit": "bpm"}
